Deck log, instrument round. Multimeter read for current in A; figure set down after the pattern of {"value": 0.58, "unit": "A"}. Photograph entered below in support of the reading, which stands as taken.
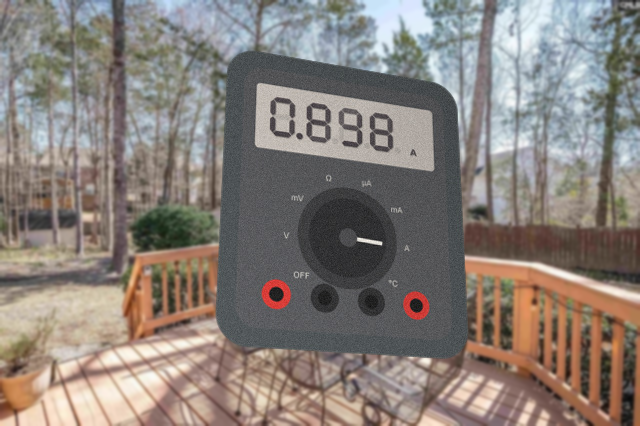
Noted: {"value": 0.898, "unit": "A"}
